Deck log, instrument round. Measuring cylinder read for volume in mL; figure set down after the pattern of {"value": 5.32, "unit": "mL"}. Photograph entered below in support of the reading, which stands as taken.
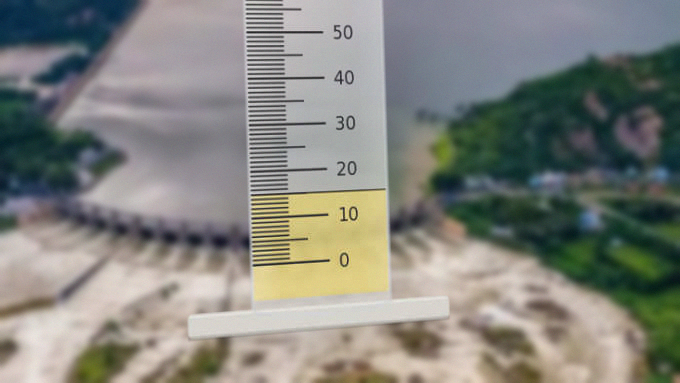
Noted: {"value": 15, "unit": "mL"}
